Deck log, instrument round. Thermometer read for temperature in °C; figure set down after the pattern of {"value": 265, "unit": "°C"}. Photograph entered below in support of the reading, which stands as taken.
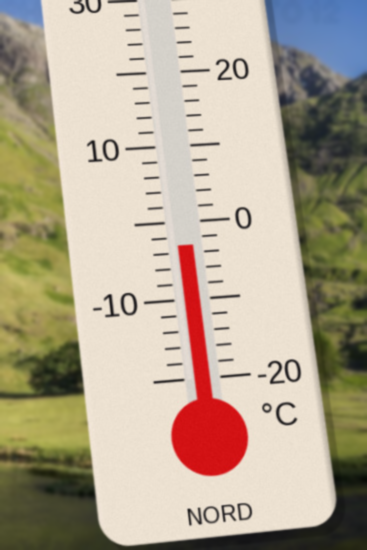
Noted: {"value": -3, "unit": "°C"}
